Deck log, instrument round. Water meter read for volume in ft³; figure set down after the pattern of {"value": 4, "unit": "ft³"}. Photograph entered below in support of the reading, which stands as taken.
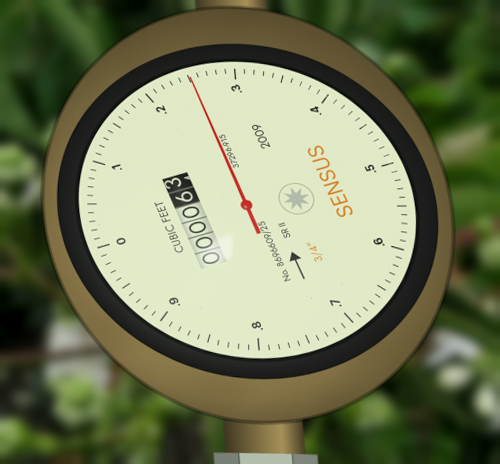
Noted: {"value": 63.25, "unit": "ft³"}
